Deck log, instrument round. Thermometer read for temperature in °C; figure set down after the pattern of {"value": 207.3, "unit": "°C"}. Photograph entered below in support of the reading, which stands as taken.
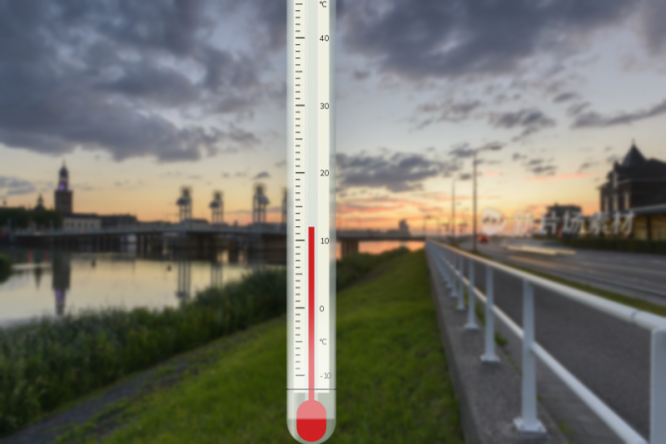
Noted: {"value": 12, "unit": "°C"}
